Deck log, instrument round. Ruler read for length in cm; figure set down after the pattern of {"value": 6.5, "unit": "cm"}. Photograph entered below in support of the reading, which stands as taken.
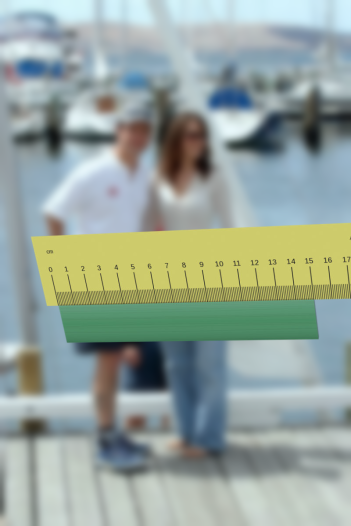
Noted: {"value": 15, "unit": "cm"}
